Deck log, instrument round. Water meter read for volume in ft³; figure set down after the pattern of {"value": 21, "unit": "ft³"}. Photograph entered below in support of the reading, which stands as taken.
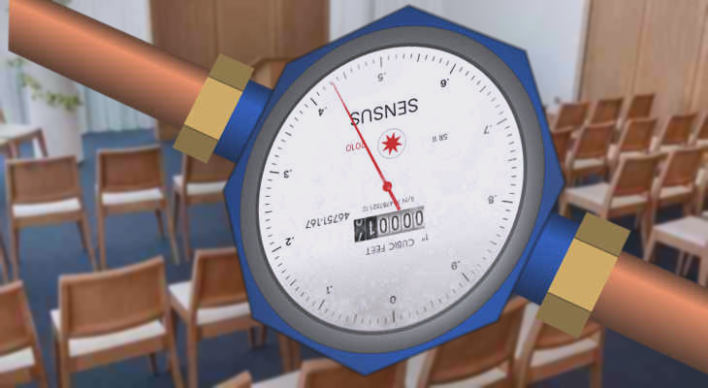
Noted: {"value": 17.43, "unit": "ft³"}
